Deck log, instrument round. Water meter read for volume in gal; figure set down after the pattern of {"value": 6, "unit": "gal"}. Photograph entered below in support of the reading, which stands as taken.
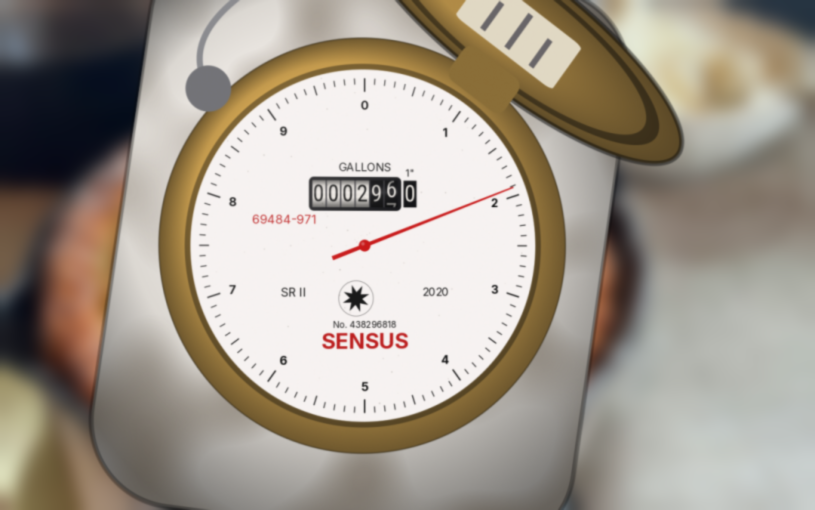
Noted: {"value": 2961.9, "unit": "gal"}
